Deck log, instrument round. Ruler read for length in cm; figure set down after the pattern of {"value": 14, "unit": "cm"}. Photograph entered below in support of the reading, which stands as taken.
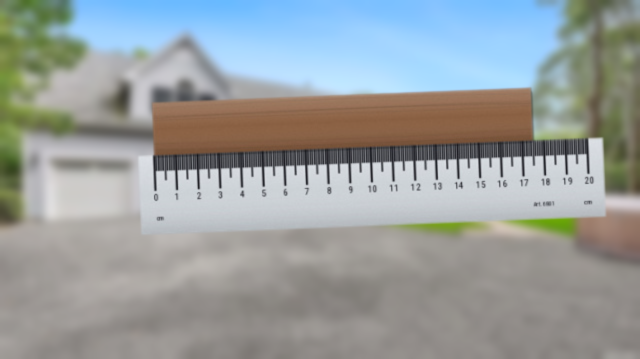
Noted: {"value": 17.5, "unit": "cm"}
